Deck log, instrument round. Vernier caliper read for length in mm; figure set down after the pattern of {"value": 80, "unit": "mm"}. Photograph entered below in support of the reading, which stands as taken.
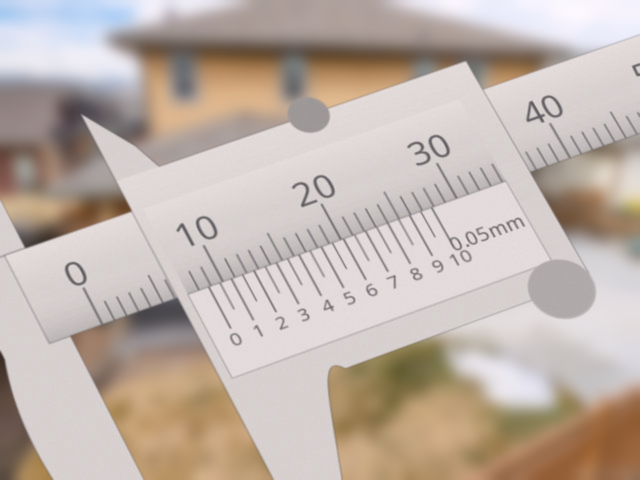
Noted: {"value": 8.8, "unit": "mm"}
